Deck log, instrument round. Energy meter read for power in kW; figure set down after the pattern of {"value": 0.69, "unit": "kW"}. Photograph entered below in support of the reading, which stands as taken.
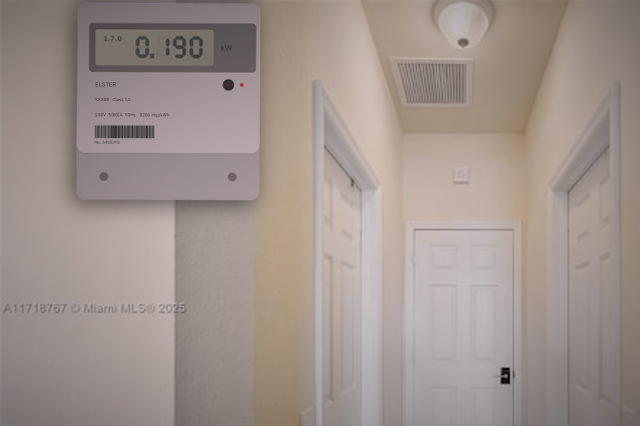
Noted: {"value": 0.190, "unit": "kW"}
